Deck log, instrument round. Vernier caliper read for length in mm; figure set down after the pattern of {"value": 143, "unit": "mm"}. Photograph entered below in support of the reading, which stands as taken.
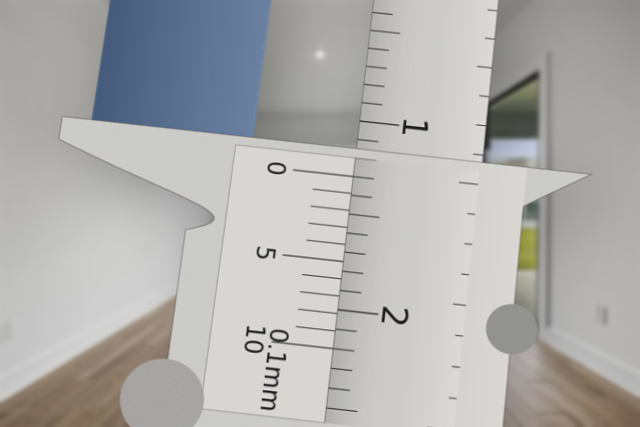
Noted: {"value": 13.0, "unit": "mm"}
